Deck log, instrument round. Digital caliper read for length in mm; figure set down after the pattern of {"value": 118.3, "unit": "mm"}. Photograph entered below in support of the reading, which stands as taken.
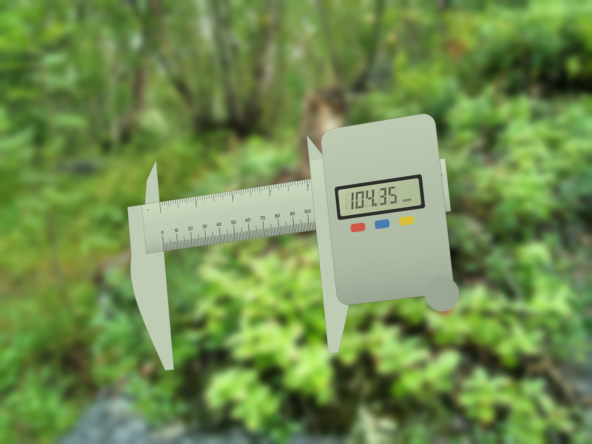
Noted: {"value": 104.35, "unit": "mm"}
